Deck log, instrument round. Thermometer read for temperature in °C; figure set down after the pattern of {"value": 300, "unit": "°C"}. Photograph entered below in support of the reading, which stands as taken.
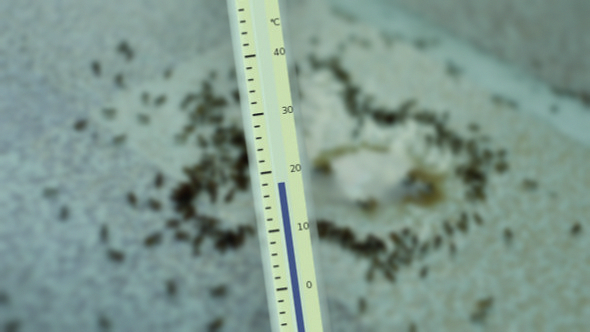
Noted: {"value": 18, "unit": "°C"}
